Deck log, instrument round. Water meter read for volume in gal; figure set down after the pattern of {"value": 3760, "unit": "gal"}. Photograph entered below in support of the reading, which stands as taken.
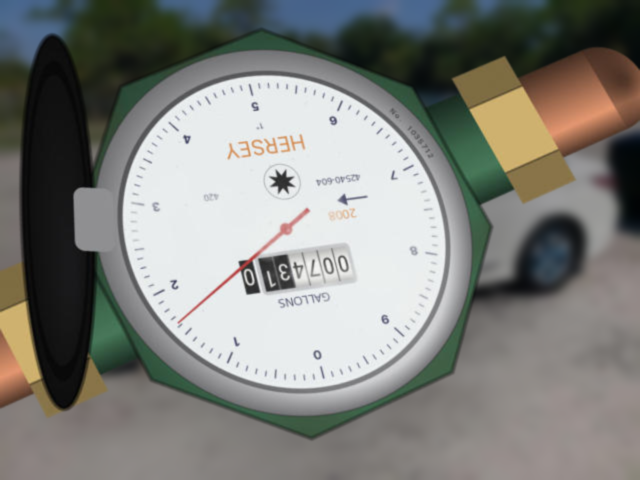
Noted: {"value": 74311.6, "unit": "gal"}
